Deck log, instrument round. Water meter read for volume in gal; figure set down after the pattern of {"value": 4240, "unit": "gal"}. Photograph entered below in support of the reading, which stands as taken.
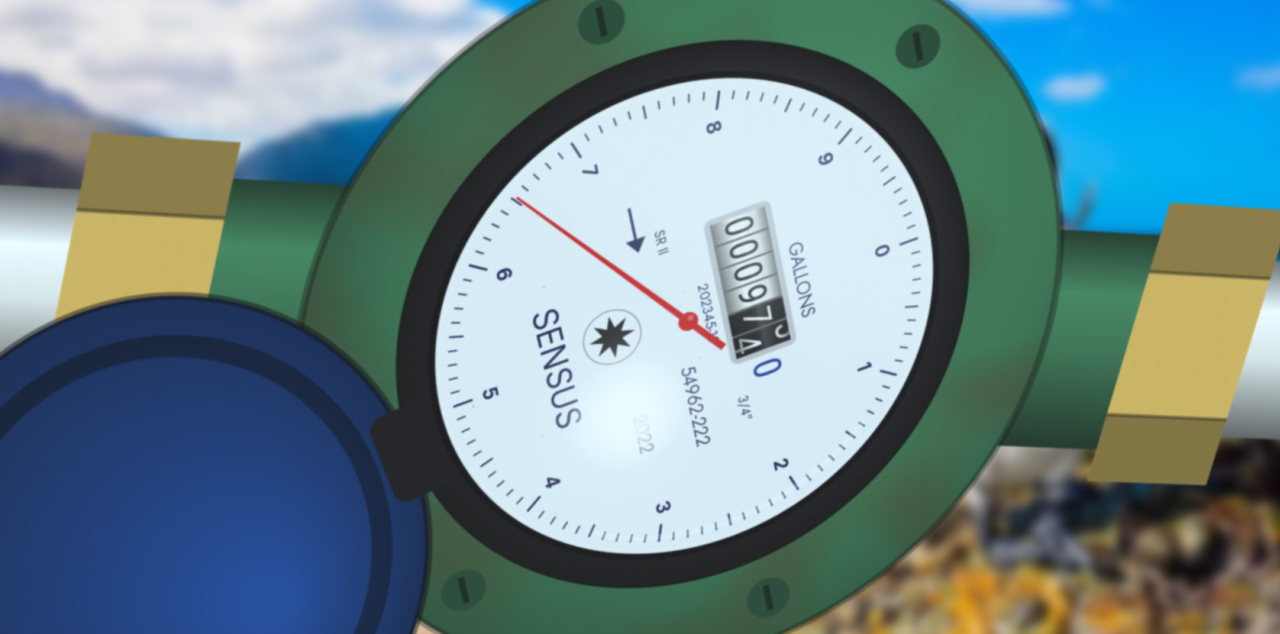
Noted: {"value": 9736.5, "unit": "gal"}
